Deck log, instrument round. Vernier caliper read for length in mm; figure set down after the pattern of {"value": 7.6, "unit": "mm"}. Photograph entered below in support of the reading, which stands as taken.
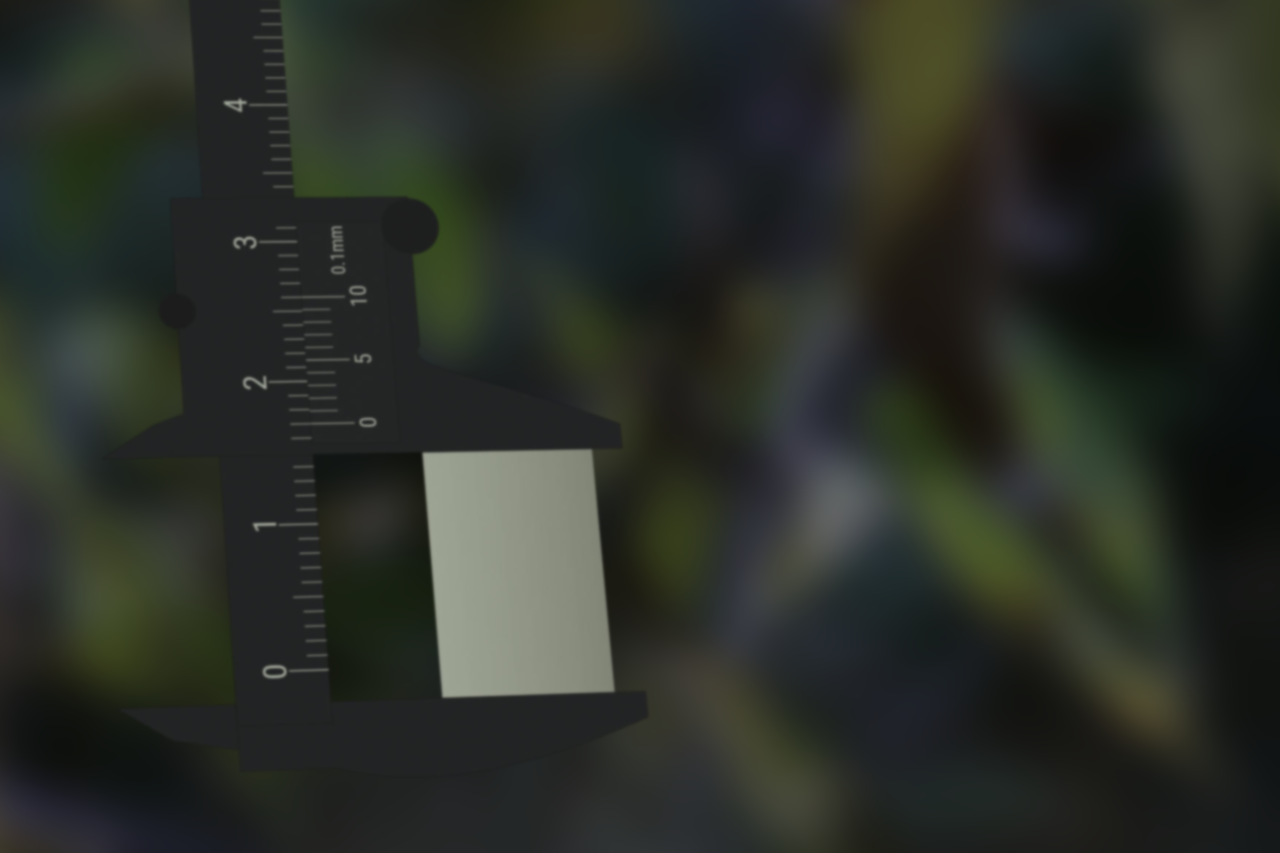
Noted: {"value": 17.0, "unit": "mm"}
